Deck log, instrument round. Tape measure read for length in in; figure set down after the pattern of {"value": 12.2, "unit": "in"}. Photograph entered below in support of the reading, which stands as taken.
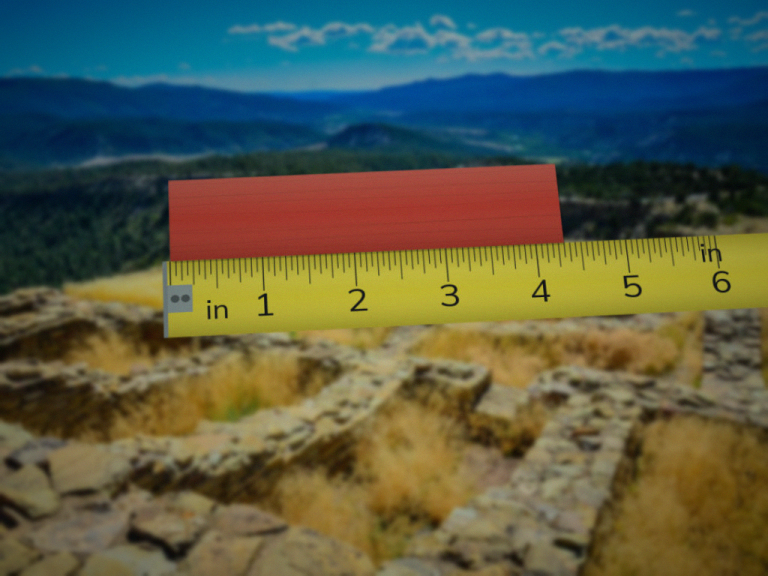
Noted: {"value": 4.3125, "unit": "in"}
